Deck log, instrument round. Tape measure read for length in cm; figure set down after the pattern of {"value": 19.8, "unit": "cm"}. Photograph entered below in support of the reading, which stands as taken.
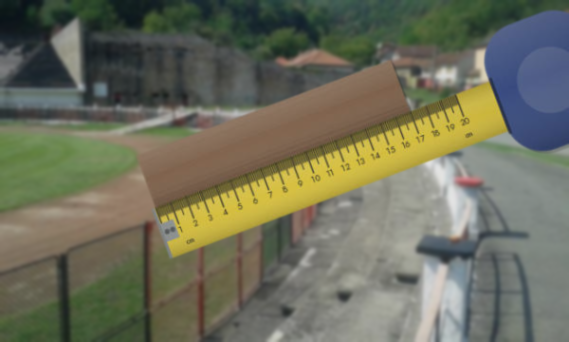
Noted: {"value": 17, "unit": "cm"}
